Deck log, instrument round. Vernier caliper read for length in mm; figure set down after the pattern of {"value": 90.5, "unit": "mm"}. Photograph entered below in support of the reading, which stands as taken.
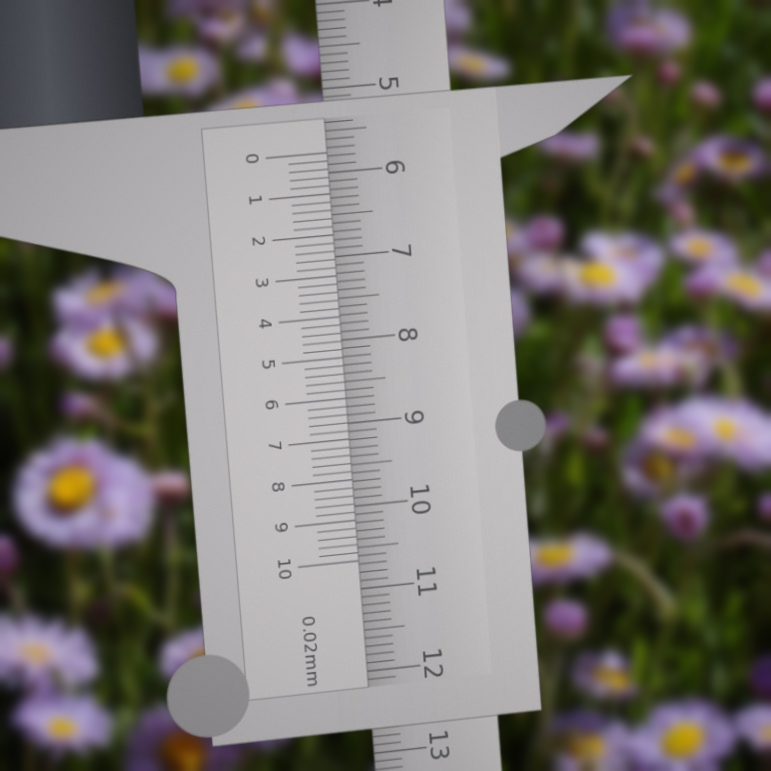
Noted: {"value": 57.6, "unit": "mm"}
